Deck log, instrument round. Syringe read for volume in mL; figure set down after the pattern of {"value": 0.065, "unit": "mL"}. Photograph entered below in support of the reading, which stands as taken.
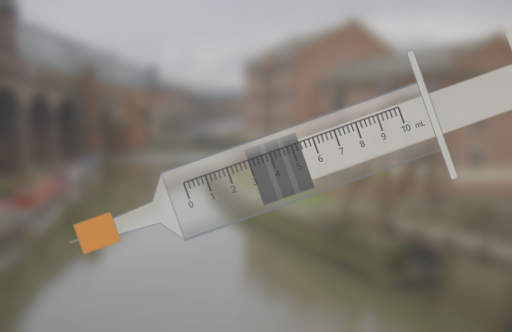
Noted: {"value": 3, "unit": "mL"}
